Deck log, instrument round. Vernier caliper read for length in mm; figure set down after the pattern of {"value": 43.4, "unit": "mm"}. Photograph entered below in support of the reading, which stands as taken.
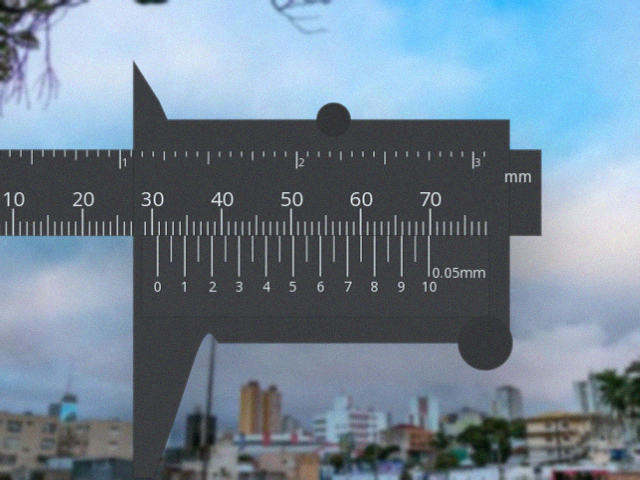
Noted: {"value": 30.8, "unit": "mm"}
